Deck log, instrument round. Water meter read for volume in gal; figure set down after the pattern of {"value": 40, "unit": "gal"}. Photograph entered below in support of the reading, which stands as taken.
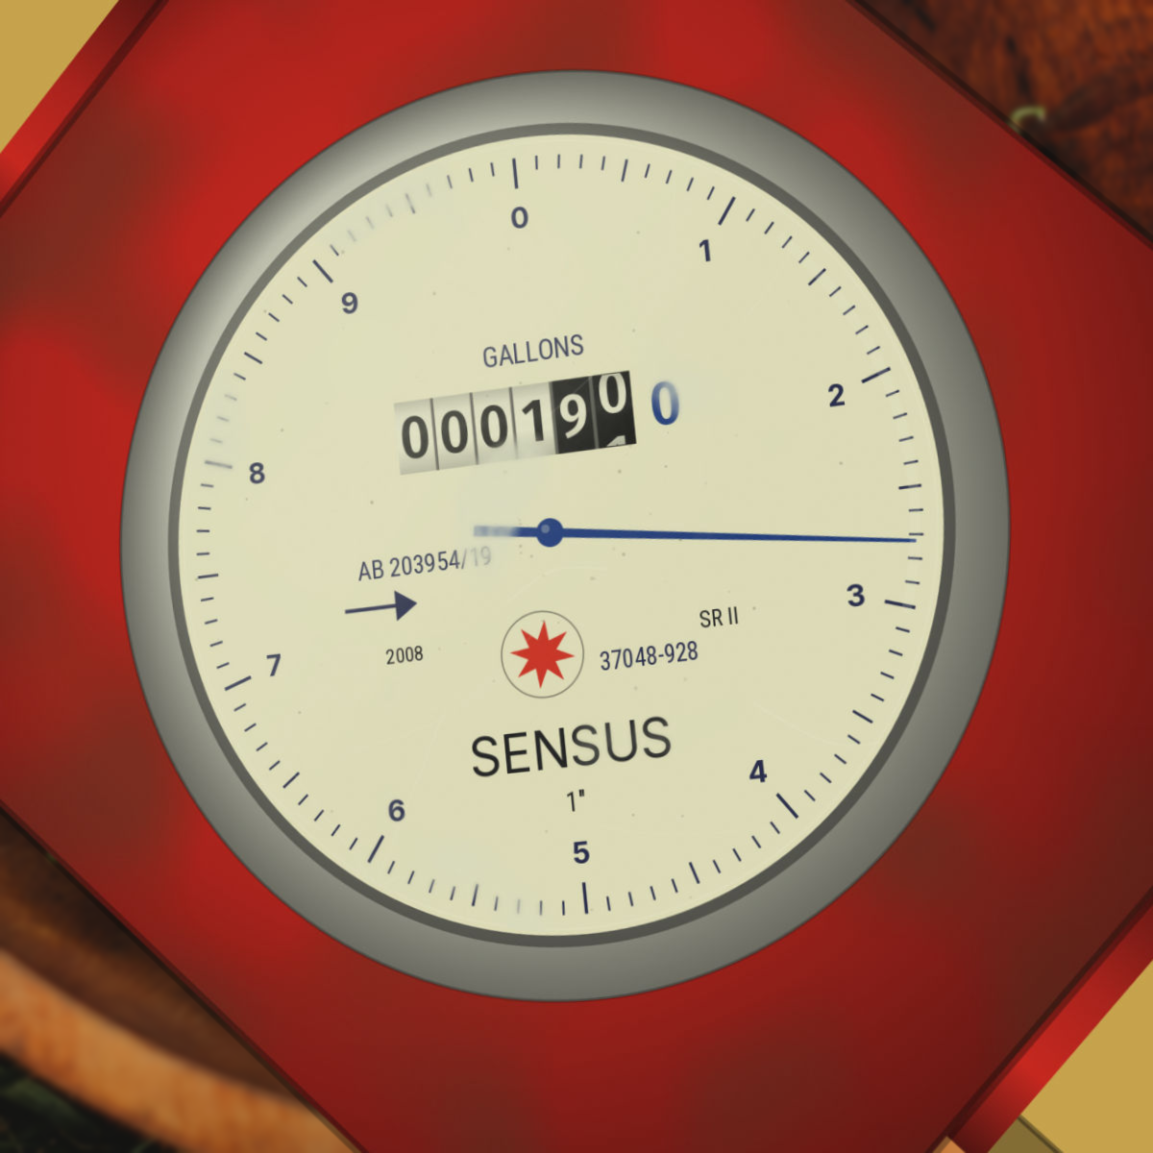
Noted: {"value": 1902.7, "unit": "gal"}
